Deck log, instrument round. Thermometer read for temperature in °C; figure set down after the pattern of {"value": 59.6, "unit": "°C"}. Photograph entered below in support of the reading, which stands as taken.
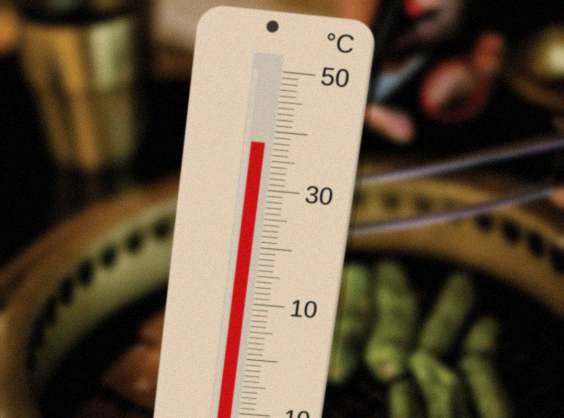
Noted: {"value": 38, "unit": "°C"}
